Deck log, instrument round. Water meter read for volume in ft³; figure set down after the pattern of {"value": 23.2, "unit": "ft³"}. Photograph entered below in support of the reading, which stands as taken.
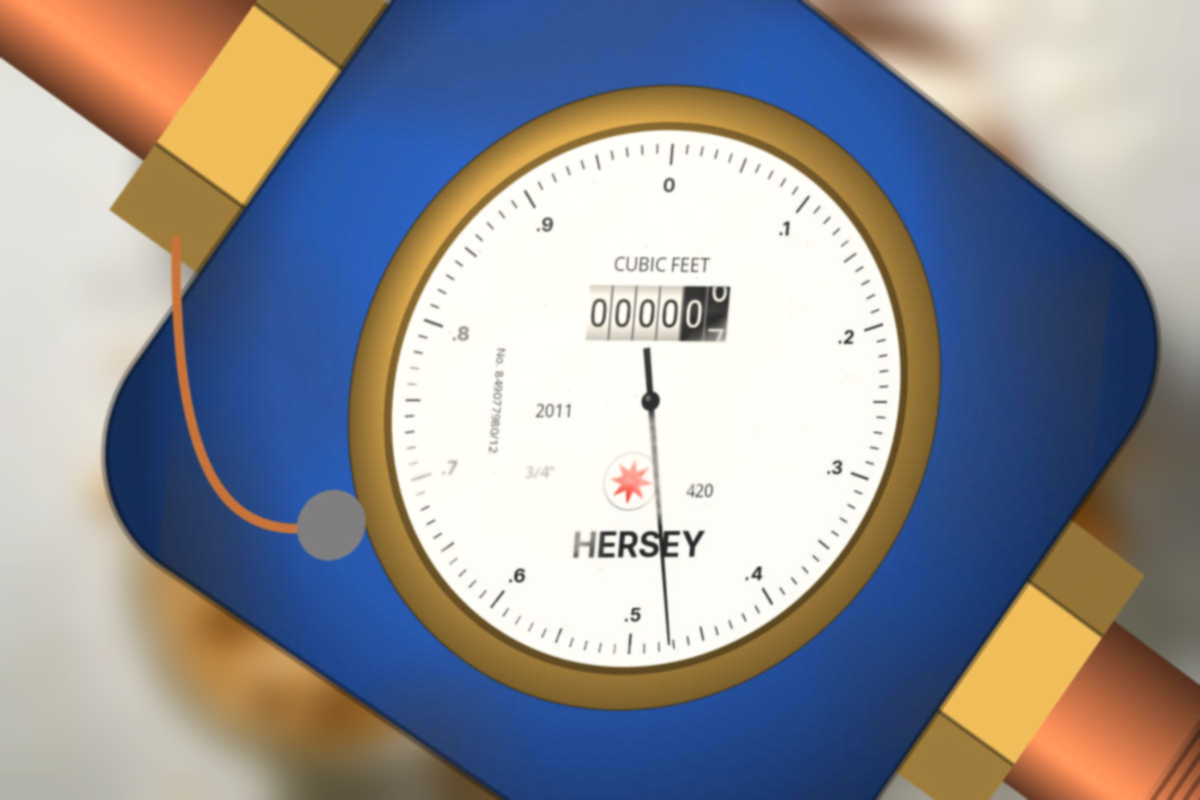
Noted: {"value": 6.47, "unit": "ft³"}
